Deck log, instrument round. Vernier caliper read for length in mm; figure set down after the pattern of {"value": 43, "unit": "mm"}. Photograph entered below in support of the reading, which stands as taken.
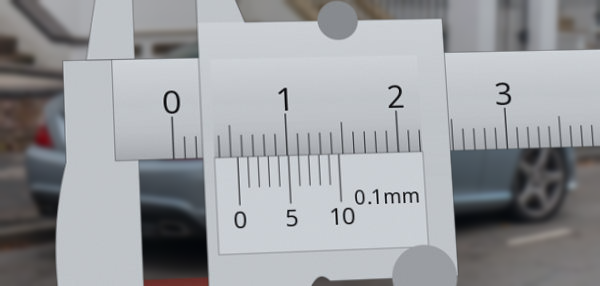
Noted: {"value": 5.6, "unit": "mm"}
